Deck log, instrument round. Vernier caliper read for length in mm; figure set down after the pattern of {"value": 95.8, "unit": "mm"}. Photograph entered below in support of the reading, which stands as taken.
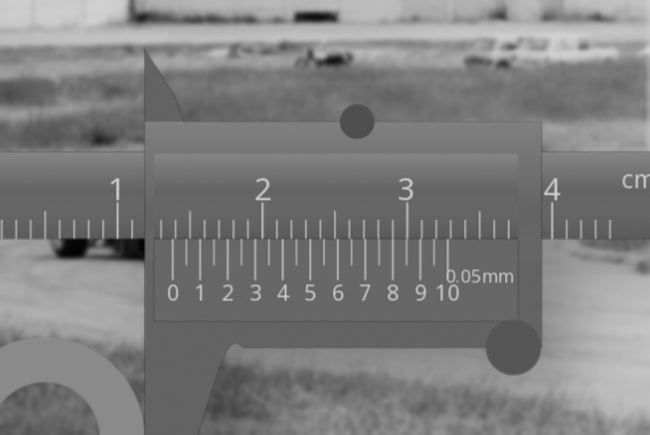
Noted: {"value": 13.8, "unit": "mm"}
